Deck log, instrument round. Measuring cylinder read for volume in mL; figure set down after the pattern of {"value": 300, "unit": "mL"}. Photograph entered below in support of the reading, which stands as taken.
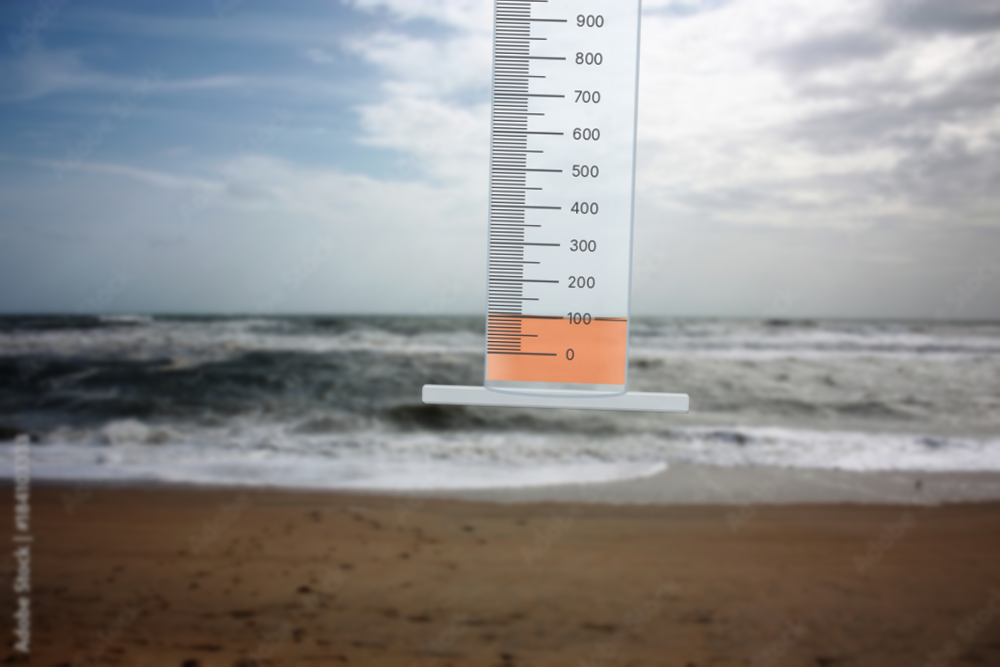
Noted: {"value": 100, "unit": "mL"}
